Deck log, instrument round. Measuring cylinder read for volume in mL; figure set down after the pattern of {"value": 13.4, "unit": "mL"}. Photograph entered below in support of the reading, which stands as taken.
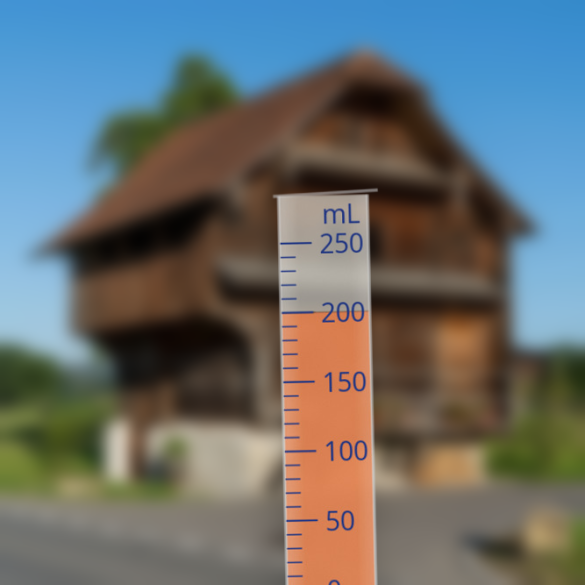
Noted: {"value": 200, "unit": "mL"}
